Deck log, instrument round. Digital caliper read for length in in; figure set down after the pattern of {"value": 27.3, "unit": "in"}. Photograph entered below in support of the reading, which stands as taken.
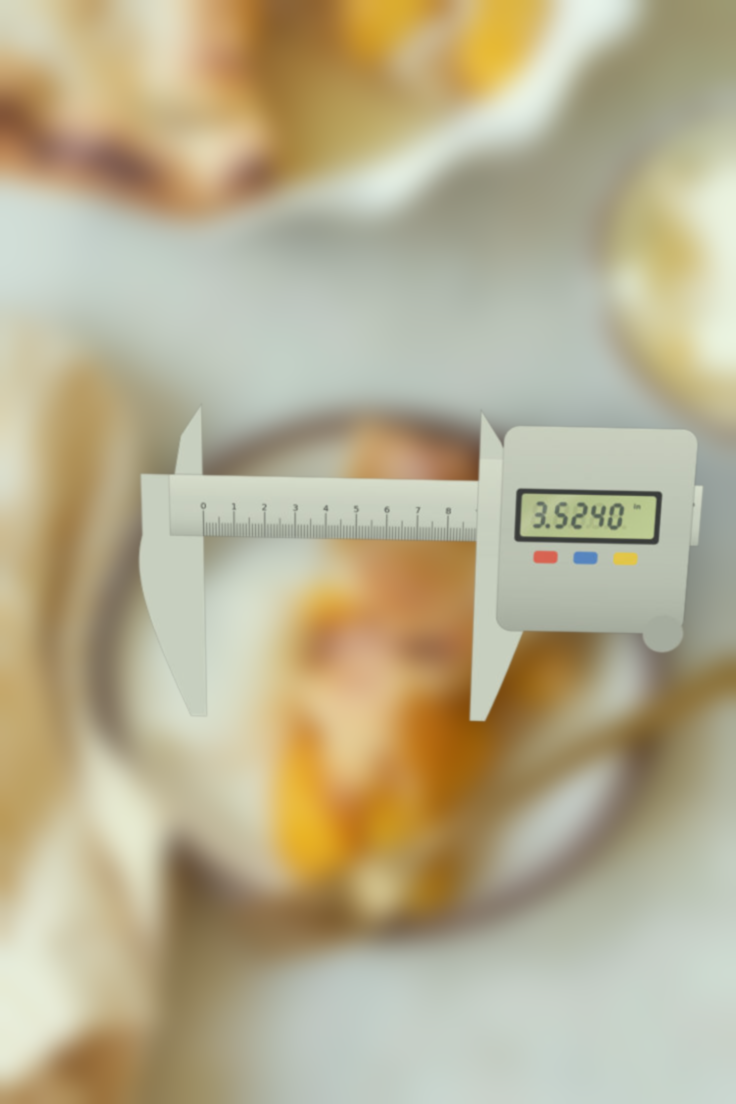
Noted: {"value": 3.5240, "unit": "in"}
